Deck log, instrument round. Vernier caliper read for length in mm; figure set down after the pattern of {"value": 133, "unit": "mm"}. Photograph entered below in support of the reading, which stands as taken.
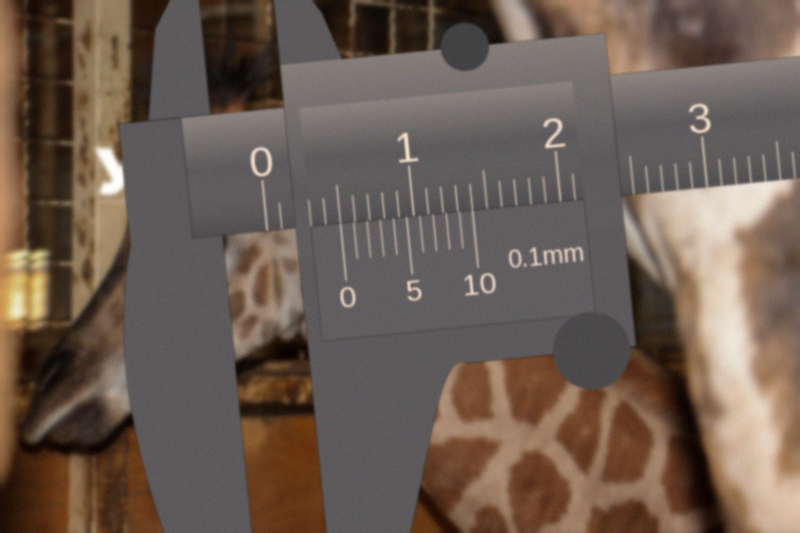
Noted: {"value": 5.0, "unit": "mm"}
